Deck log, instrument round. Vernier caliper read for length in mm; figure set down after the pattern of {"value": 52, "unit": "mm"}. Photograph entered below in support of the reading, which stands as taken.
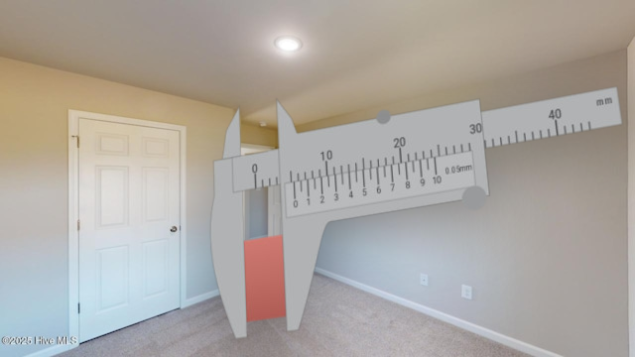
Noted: {"value": 5.4, "unit": "mm"}
